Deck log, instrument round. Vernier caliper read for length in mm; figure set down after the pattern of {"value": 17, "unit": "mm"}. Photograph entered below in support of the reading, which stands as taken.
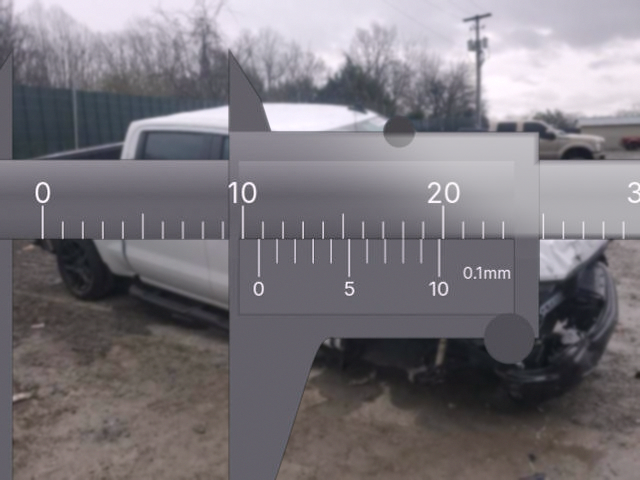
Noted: {"value": 10.8, "unit": "mm"}
